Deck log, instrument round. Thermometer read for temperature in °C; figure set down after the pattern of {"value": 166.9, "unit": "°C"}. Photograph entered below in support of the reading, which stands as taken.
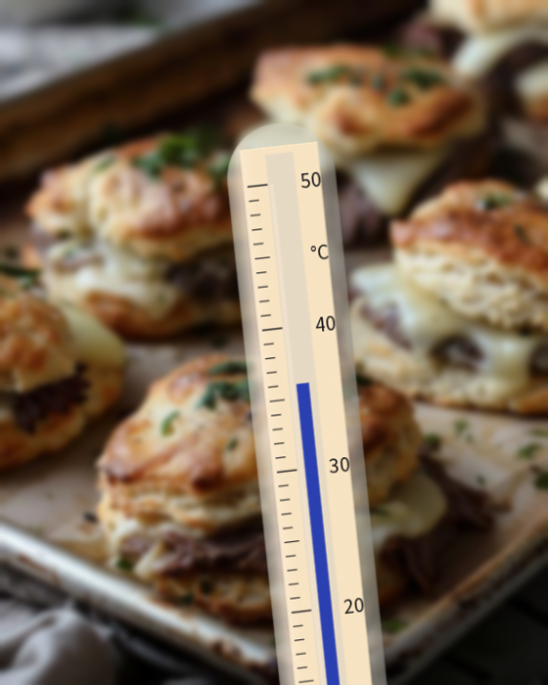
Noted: {"value": 36, "unit": "°C"}
